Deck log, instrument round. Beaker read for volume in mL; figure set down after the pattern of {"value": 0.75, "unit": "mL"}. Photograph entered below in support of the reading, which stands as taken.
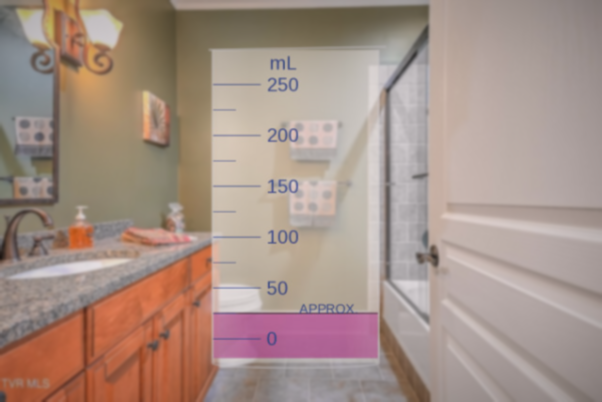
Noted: {"value": 25, "unit": "mL"}
